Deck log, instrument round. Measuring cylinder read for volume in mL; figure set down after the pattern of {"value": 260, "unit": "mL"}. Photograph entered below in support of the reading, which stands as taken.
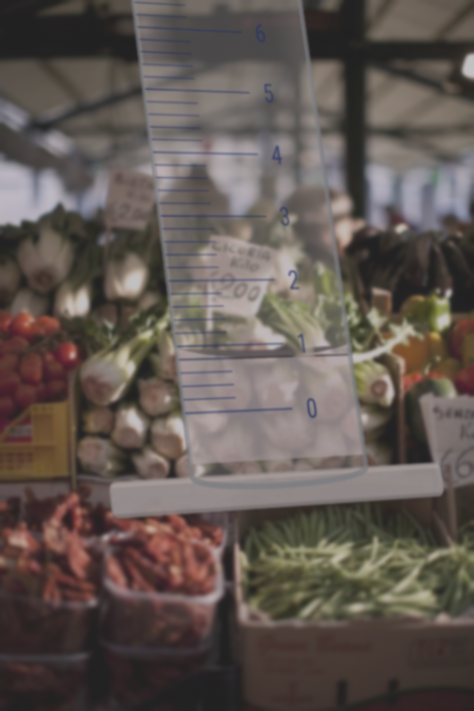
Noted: {"value": 0.8, "unit": "mL"}
